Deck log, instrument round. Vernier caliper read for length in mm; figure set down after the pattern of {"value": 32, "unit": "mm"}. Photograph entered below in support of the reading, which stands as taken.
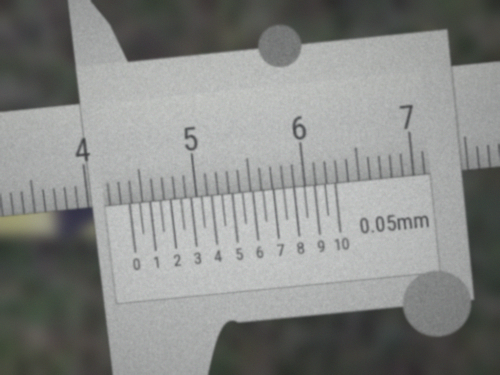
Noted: {"value": 43.8, "unit": "mm"}
